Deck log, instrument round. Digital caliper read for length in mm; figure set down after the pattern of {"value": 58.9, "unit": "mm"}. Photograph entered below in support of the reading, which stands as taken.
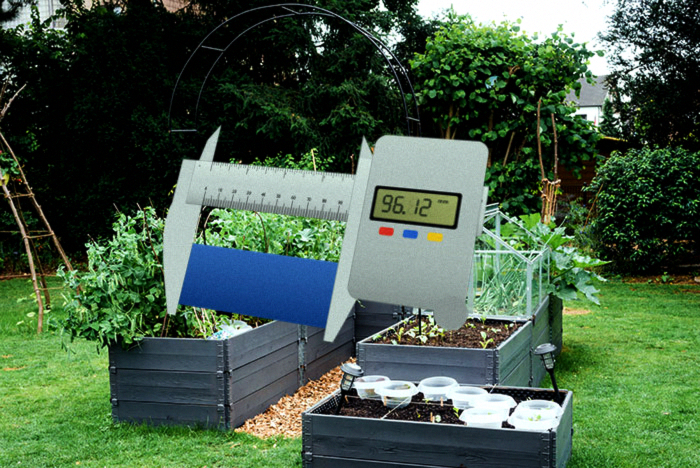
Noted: {"value": 96.12, "unit": "mm"}
